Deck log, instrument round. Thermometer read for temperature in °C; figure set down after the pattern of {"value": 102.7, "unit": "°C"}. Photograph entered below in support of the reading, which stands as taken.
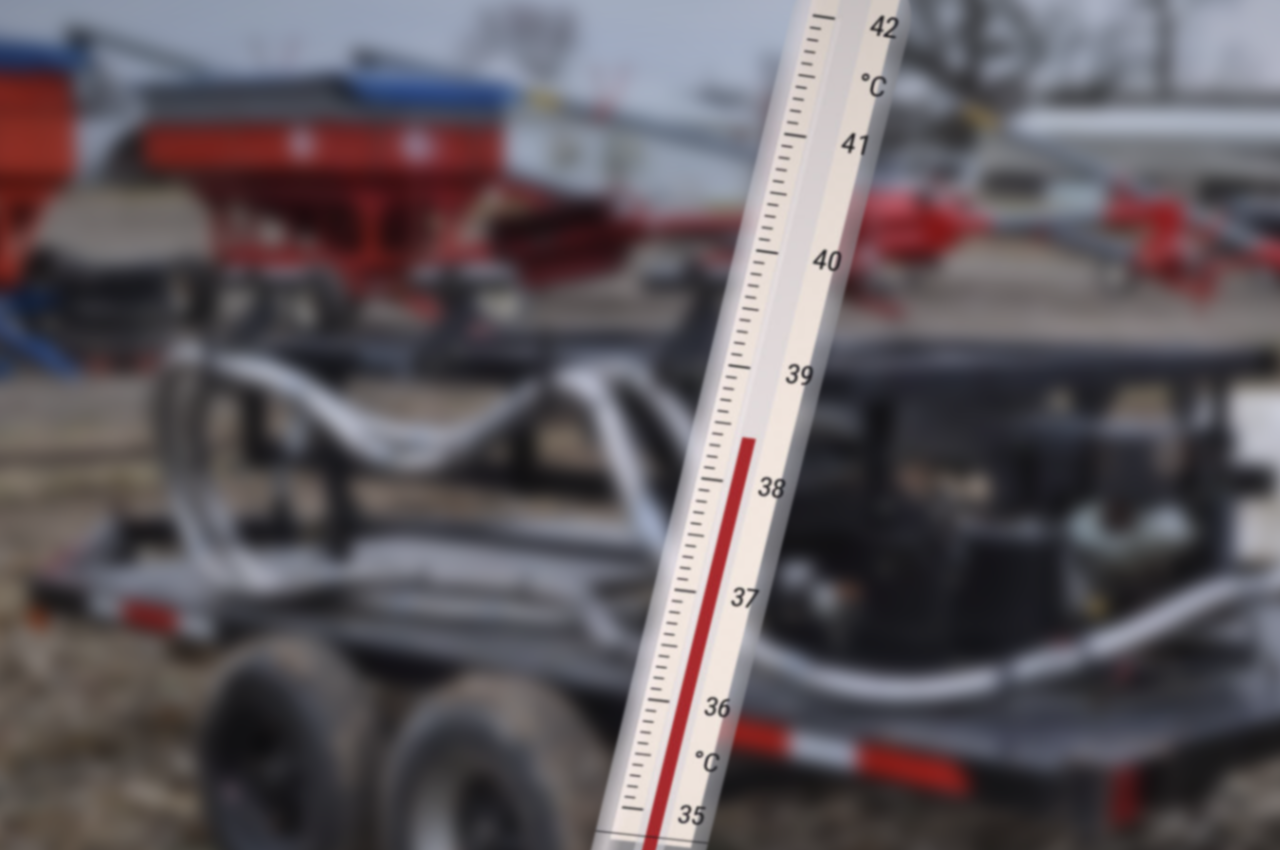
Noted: {"value": 38.4, "unit": "°C"}
